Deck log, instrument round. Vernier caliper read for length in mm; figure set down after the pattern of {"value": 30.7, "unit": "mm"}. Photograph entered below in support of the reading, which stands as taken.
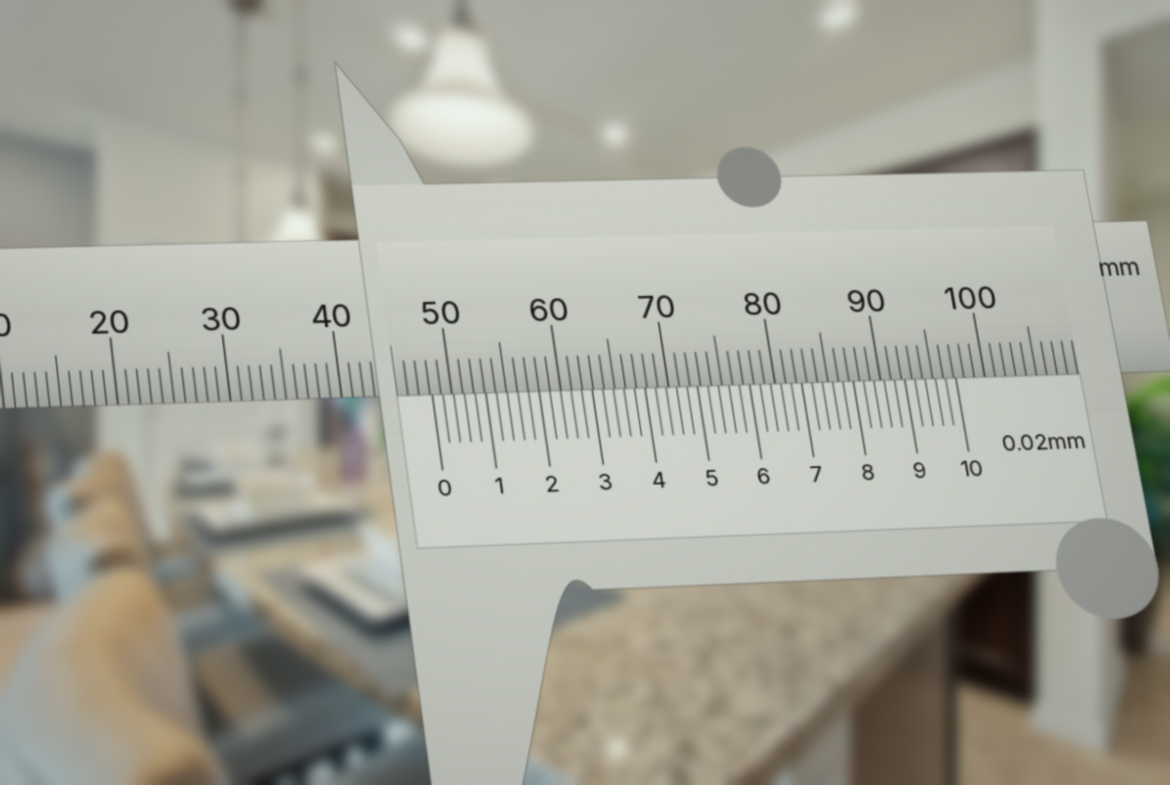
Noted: {"value": 48.2, "unit": "mm"}
